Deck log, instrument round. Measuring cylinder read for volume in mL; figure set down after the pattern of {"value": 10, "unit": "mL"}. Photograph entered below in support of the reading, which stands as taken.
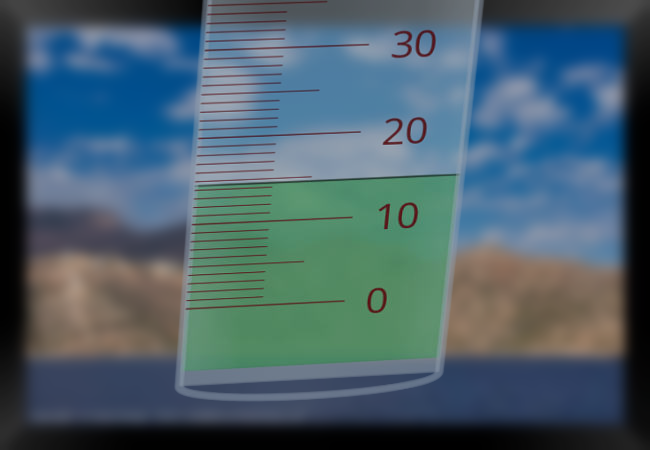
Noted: {"value": 14.5, "unit": "mL"}
